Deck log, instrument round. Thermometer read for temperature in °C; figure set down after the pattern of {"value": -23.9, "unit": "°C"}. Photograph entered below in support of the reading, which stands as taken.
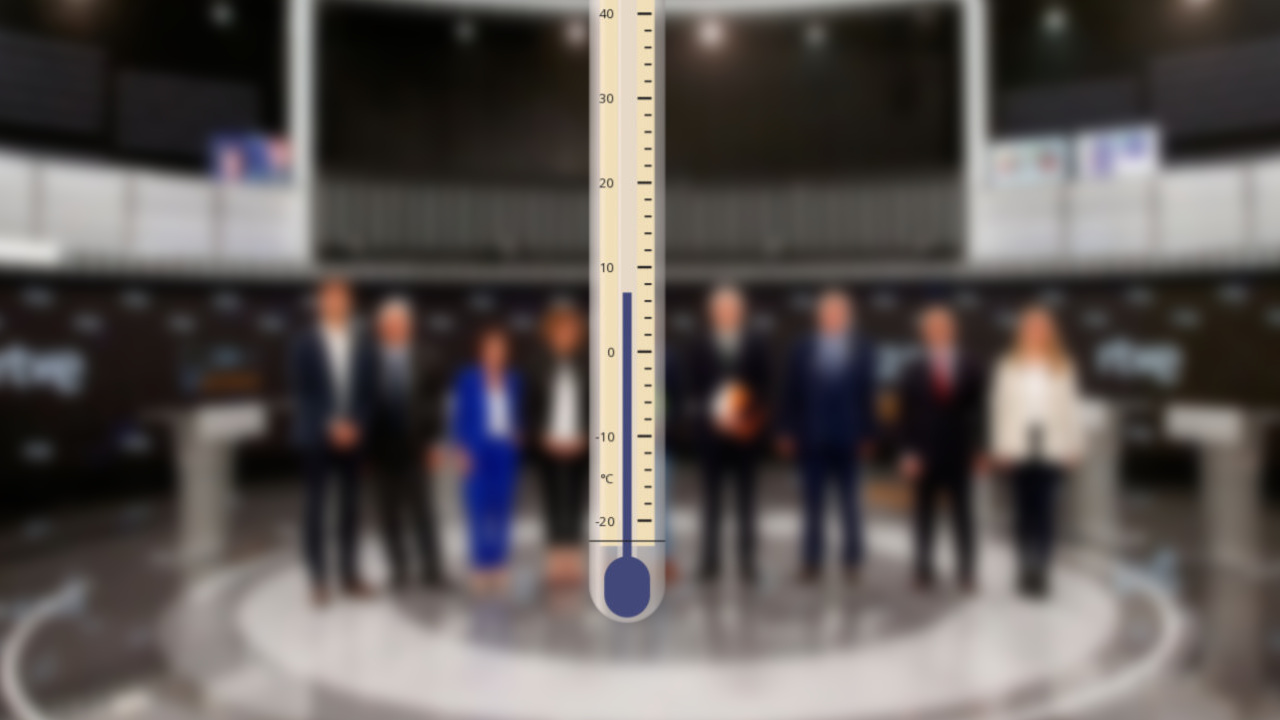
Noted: {"value": 7, "unit": "°C"}
